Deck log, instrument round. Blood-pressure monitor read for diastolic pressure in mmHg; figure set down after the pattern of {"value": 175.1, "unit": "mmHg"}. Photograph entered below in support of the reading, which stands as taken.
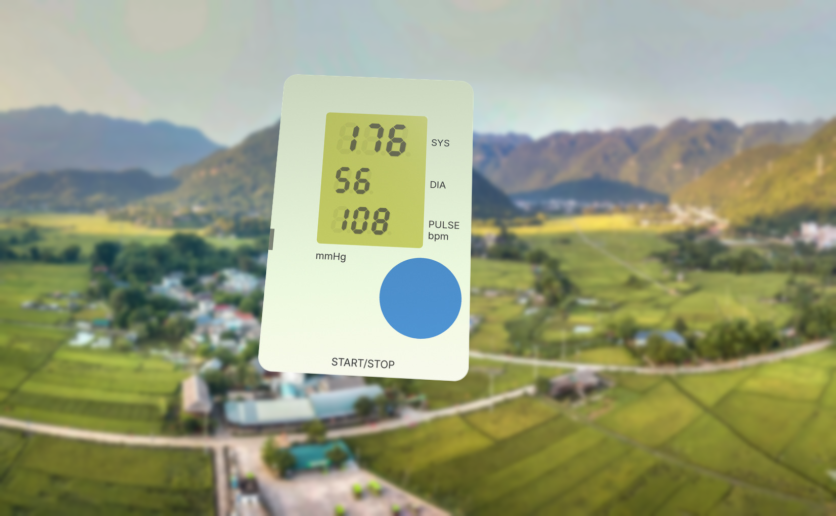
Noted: {"value": 56, "unit": "mmHg"}
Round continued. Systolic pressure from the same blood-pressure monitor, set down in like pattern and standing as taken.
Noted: {"value": 176, "unit": "mmHg"}
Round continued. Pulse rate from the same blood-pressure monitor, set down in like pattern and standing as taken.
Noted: {"value": 108, "unit": "bpm"}
